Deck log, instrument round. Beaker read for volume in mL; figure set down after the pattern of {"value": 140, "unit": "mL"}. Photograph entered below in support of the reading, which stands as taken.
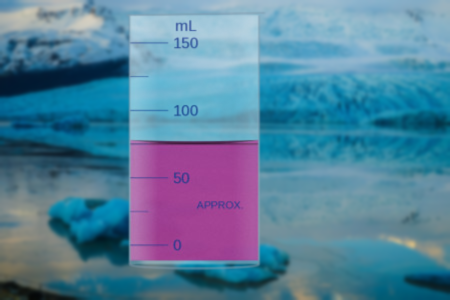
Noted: {"value": 75, "unit": "mL"}
